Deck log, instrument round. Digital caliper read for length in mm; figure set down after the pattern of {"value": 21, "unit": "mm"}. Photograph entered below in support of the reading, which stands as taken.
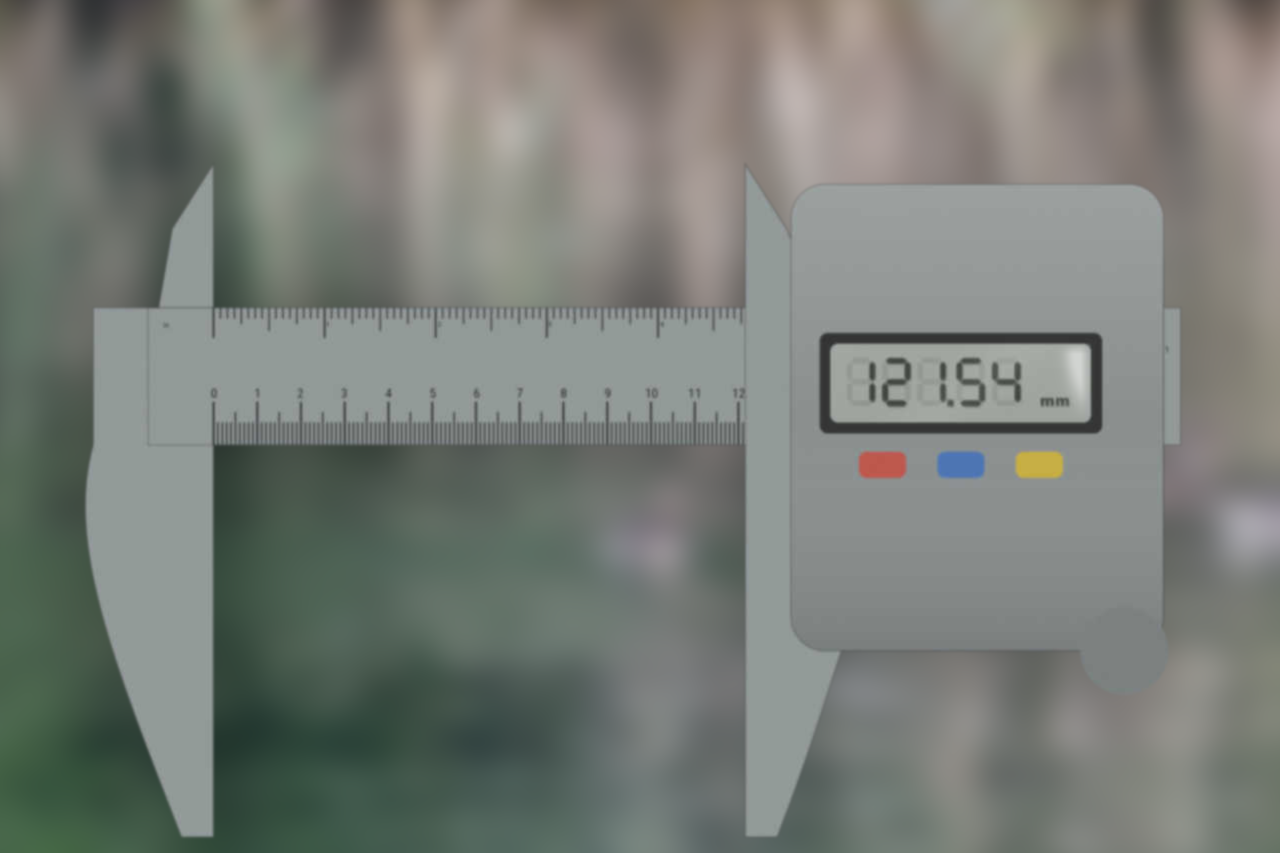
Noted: {"value": 121.54, "unit": "mm"}
